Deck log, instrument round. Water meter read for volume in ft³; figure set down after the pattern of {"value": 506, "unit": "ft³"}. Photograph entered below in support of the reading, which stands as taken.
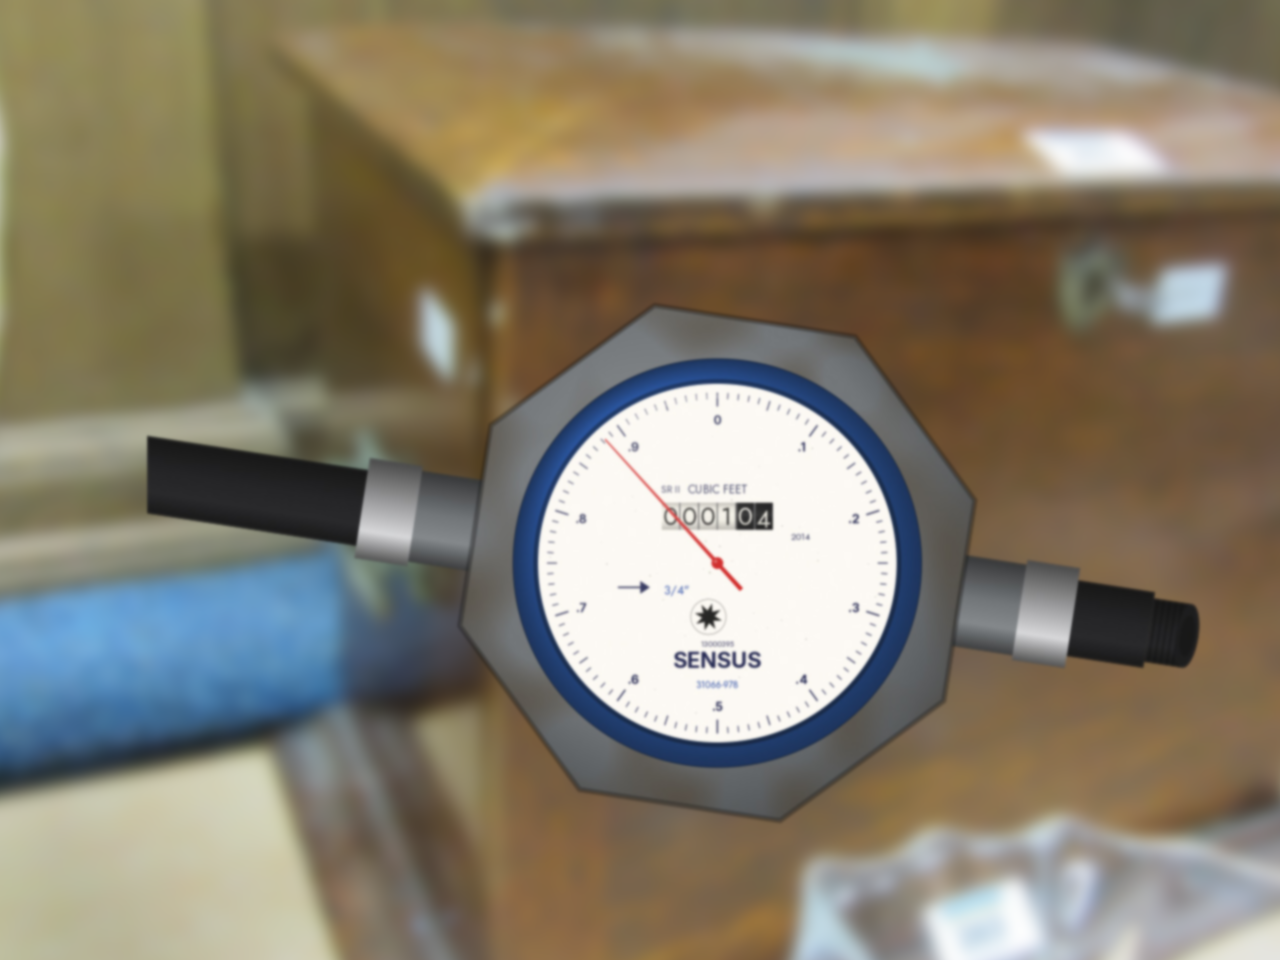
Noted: {"value": 103.88, "unit": "ft³"}
